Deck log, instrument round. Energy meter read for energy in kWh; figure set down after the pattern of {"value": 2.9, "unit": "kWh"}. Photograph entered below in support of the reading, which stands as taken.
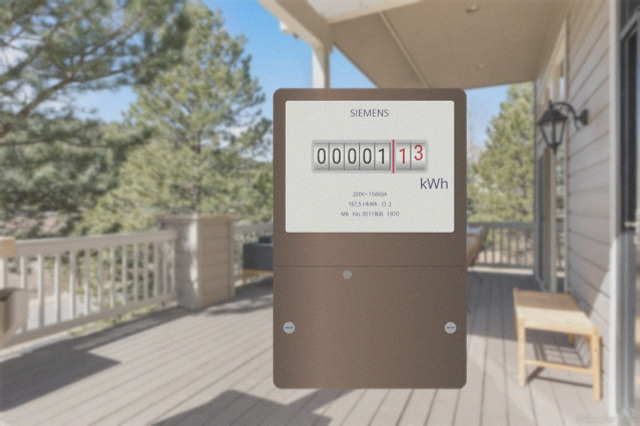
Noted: {"value": 1.13, "unit": "kWh"}
